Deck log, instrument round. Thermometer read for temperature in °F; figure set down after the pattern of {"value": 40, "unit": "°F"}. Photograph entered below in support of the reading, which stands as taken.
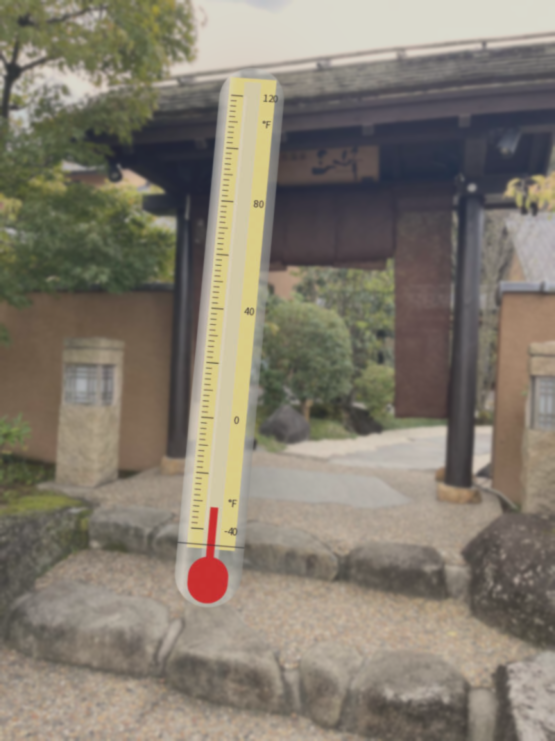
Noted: {"value": -32, "unit": "°F"}
